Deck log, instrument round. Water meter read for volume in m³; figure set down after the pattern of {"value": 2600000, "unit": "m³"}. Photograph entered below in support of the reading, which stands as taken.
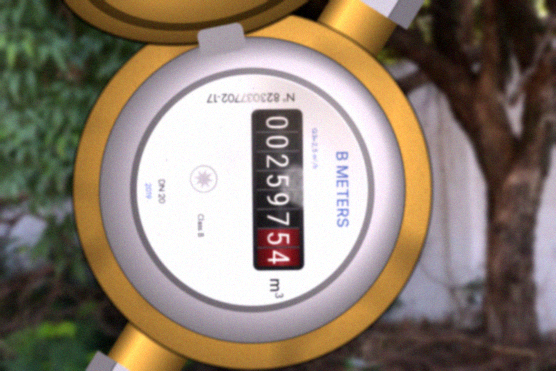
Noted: {"value": 2597.54, "unit": "m³"}
